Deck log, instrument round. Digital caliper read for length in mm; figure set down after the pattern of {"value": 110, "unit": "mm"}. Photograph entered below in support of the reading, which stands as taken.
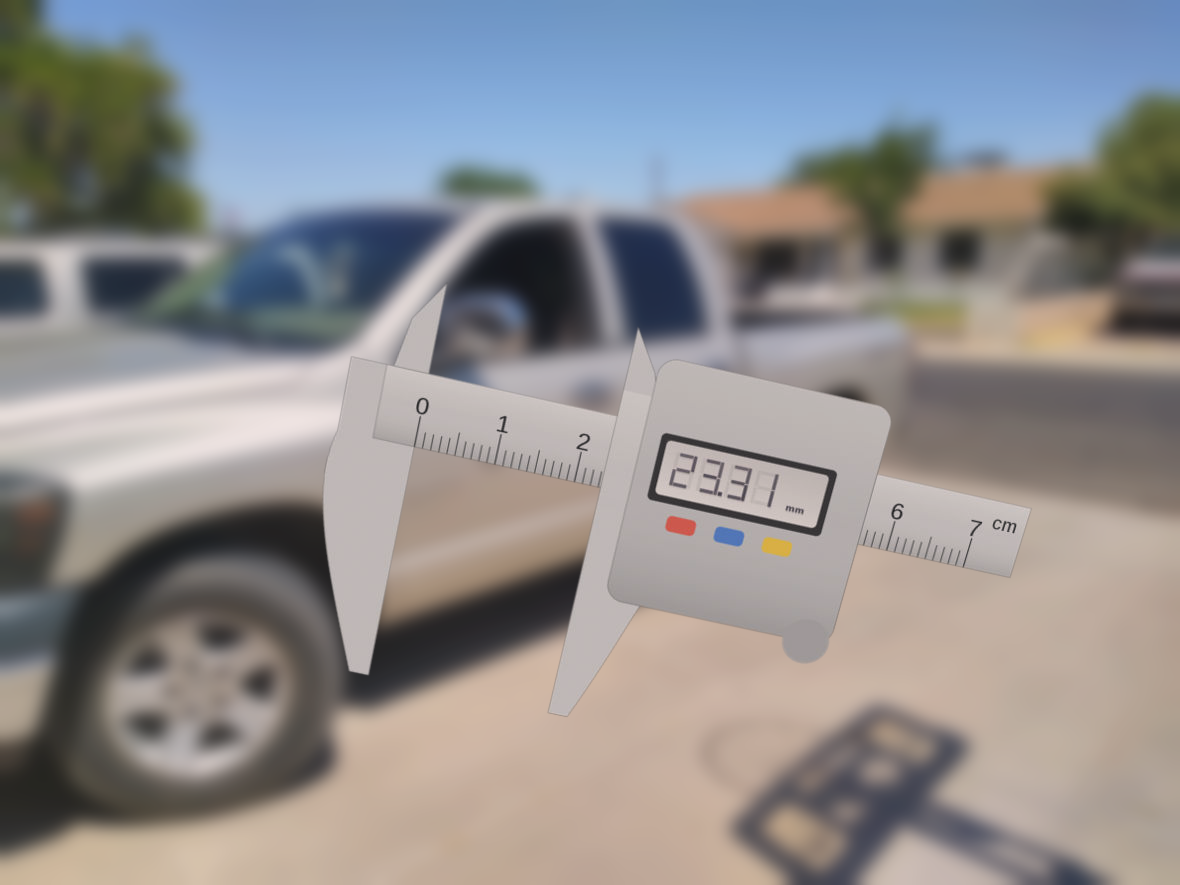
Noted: {"value": 23.31, "unit": "mm"}
